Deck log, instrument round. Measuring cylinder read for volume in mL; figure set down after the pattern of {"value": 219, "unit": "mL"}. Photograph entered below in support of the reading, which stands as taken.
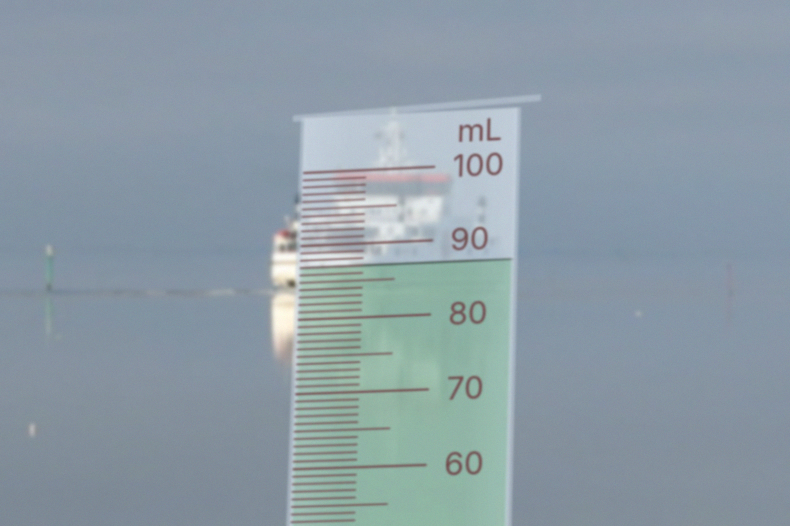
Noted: {"value": 87, "unit": "mL"}
